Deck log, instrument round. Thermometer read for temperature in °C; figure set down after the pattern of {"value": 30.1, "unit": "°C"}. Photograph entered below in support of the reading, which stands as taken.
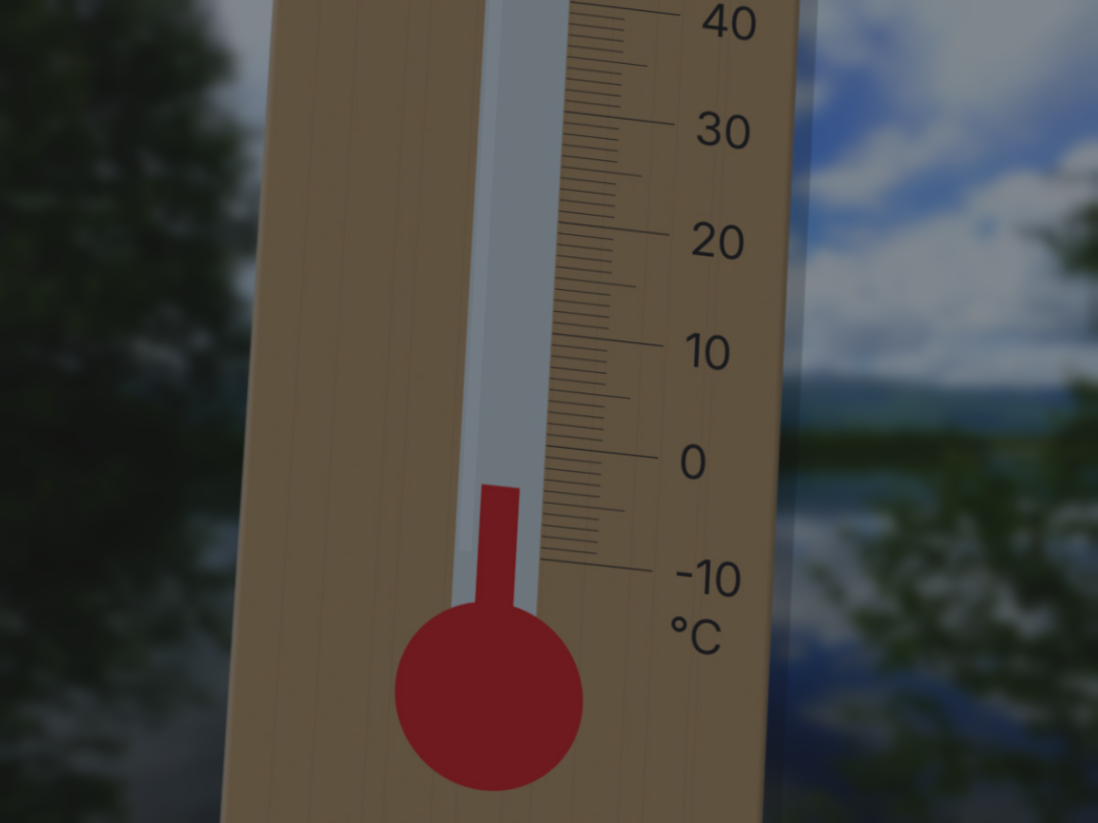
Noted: {"value": -4, "unit": "°C"}
